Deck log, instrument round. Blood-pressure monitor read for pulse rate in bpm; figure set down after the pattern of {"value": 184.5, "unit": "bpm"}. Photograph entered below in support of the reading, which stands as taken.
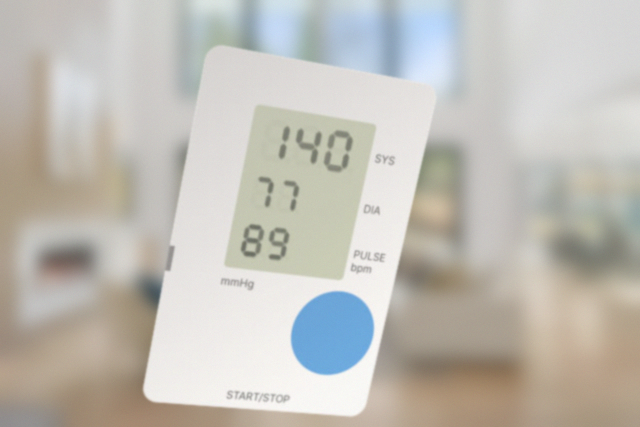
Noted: {"value": 89, "unit": "bpm"}
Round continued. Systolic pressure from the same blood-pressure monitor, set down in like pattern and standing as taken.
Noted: {"value": 140, "unit": "mmHg"}
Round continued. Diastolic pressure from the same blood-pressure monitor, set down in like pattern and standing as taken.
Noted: {"value": 77, "unit": "mmHg"}
